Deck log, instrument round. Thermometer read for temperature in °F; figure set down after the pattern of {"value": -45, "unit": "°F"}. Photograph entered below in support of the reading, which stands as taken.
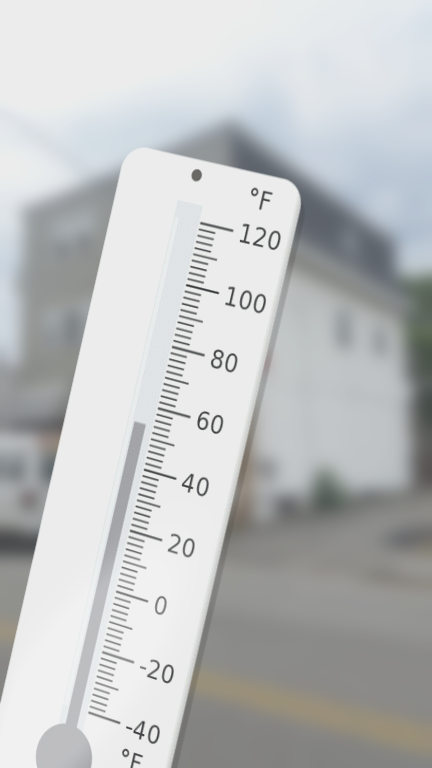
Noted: {"value": 54, "unit": "°F"}
